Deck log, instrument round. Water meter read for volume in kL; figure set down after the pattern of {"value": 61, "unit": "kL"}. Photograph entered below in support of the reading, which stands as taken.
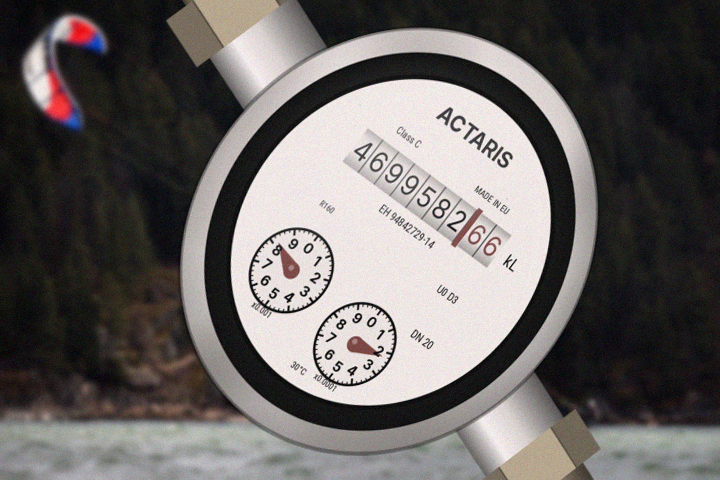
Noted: {"value": 4699582.6682, "unit": "kL"}
